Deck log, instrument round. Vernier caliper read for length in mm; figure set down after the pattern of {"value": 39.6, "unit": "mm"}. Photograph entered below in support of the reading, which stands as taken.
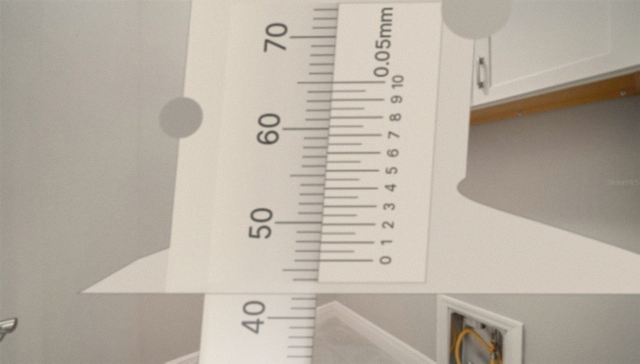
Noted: {"value": 46.0, "unit": "mm"}
